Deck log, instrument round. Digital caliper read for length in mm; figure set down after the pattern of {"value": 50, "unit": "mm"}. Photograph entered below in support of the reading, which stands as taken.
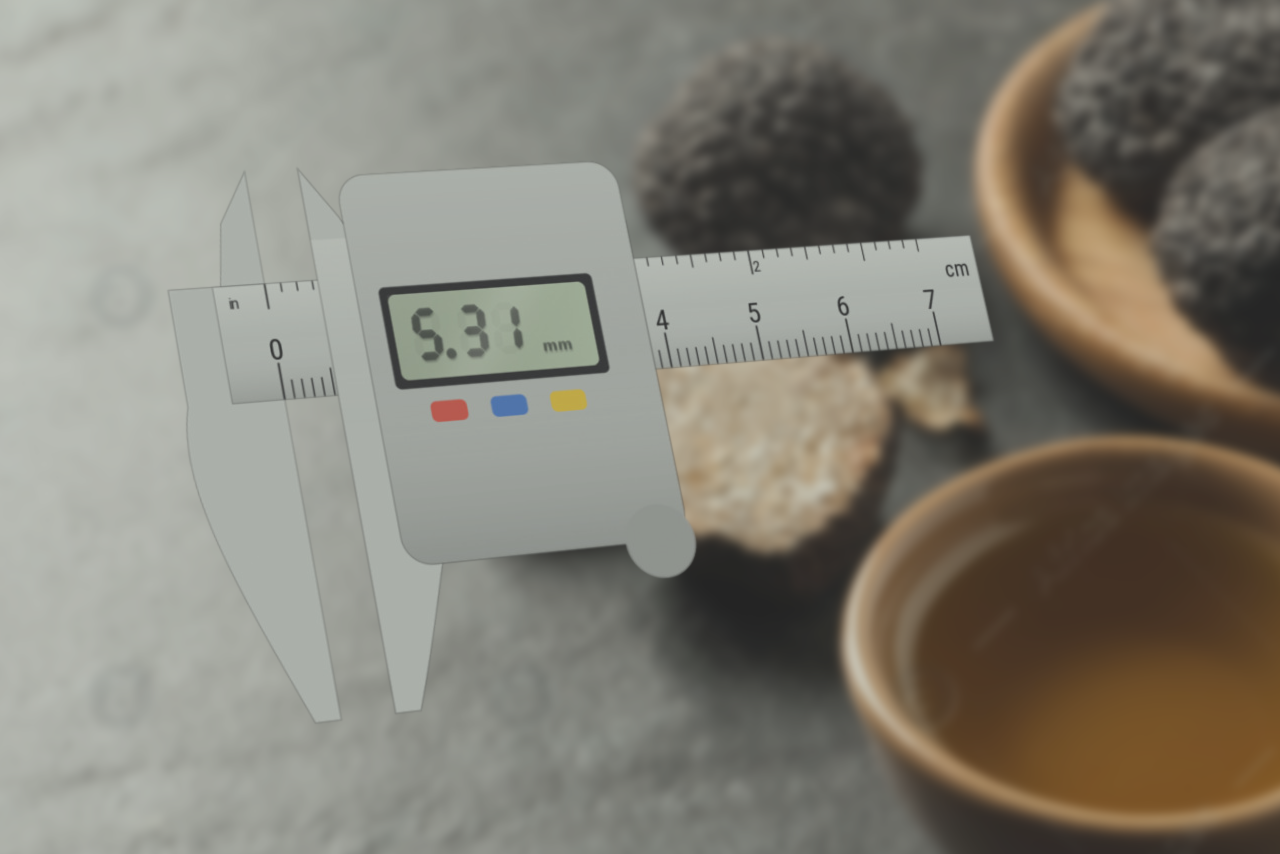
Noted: {"value": 5.31, "unit": "mm"}
